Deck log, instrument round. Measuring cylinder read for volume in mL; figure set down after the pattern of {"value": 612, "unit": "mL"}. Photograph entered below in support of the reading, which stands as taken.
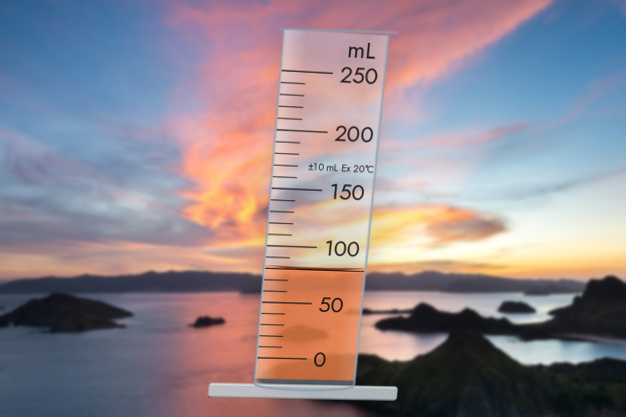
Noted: {"value": 80, "unit": "mL"}
